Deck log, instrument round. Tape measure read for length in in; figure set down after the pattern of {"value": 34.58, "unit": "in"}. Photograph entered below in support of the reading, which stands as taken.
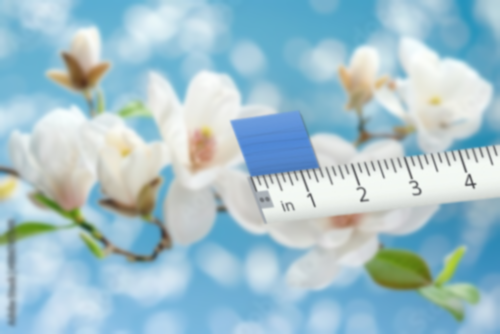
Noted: {"value": 1.375, "unit": "in"}
